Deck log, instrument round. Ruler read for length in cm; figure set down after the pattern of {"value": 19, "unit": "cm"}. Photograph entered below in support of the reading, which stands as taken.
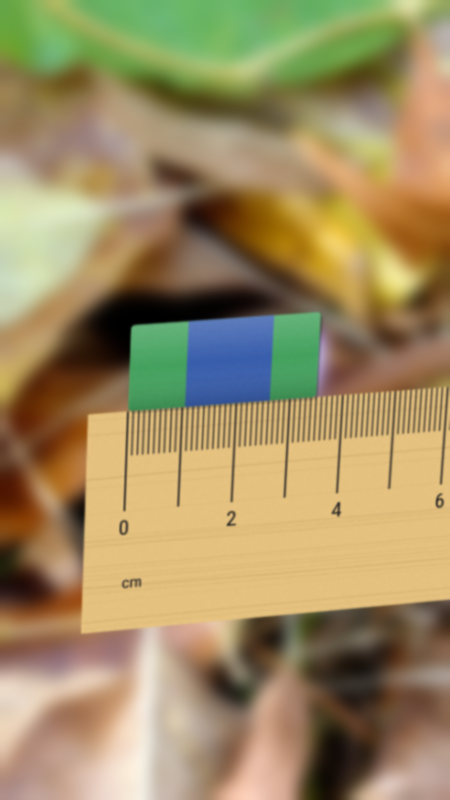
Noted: {"value": 3.5, "unit": "cm"}
